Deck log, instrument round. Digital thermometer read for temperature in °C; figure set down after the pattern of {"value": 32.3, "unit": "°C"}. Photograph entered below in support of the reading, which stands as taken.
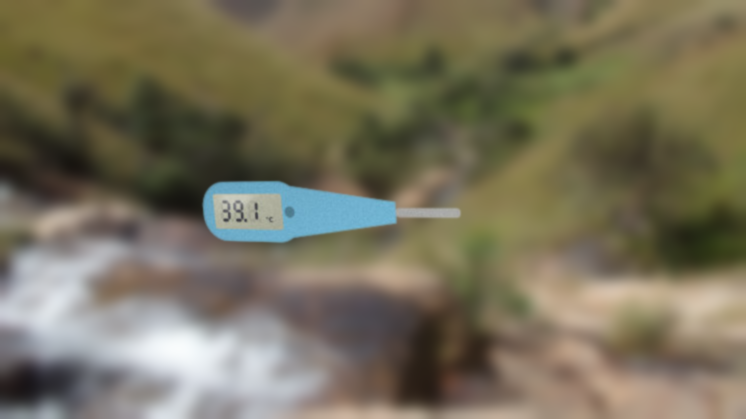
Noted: {"value": 39.1, "unit": "°C"}
